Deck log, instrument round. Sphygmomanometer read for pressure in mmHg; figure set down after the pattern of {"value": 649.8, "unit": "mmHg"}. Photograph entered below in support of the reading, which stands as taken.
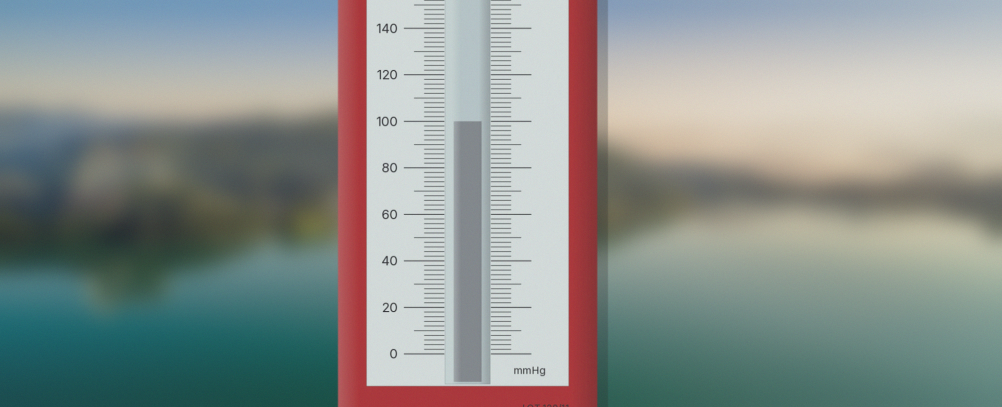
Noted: {"value": 100, "unit": "mmHg"}
